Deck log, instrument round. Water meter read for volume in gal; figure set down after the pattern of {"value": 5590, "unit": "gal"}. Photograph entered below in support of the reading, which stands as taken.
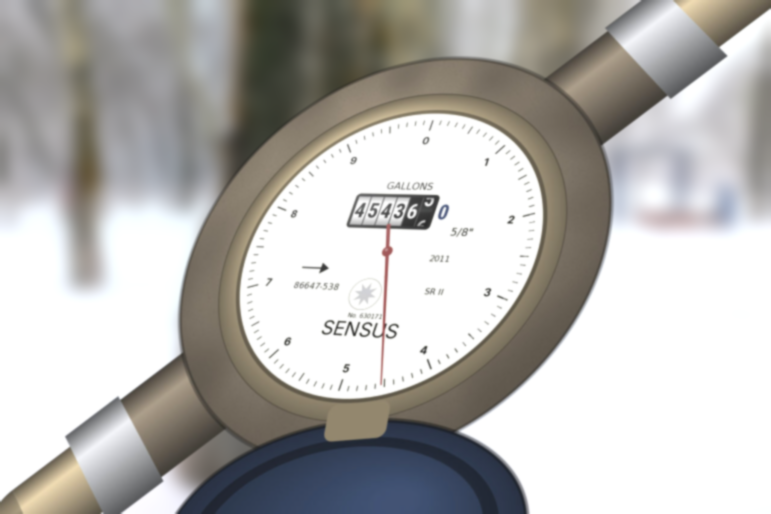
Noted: {"value": 4543654.5, "unit": "gal"}
